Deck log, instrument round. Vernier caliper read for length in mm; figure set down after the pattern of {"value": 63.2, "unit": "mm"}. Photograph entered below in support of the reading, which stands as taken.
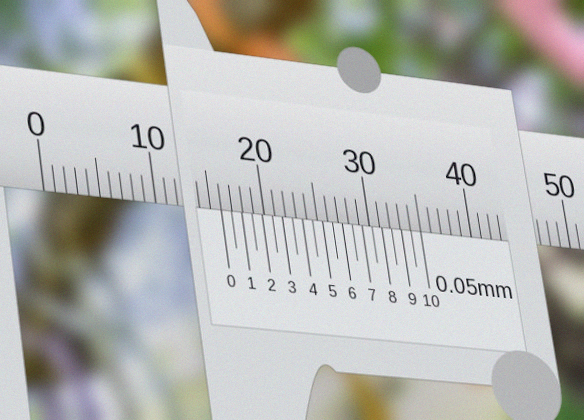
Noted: {"value": 16.0, "unit": "mm"}
